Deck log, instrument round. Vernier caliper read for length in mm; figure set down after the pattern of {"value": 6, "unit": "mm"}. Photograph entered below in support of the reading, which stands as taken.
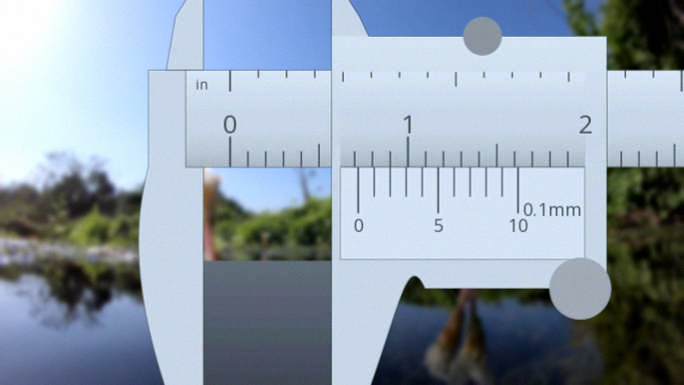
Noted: {"value": 7.2, "unit": "mm"}
